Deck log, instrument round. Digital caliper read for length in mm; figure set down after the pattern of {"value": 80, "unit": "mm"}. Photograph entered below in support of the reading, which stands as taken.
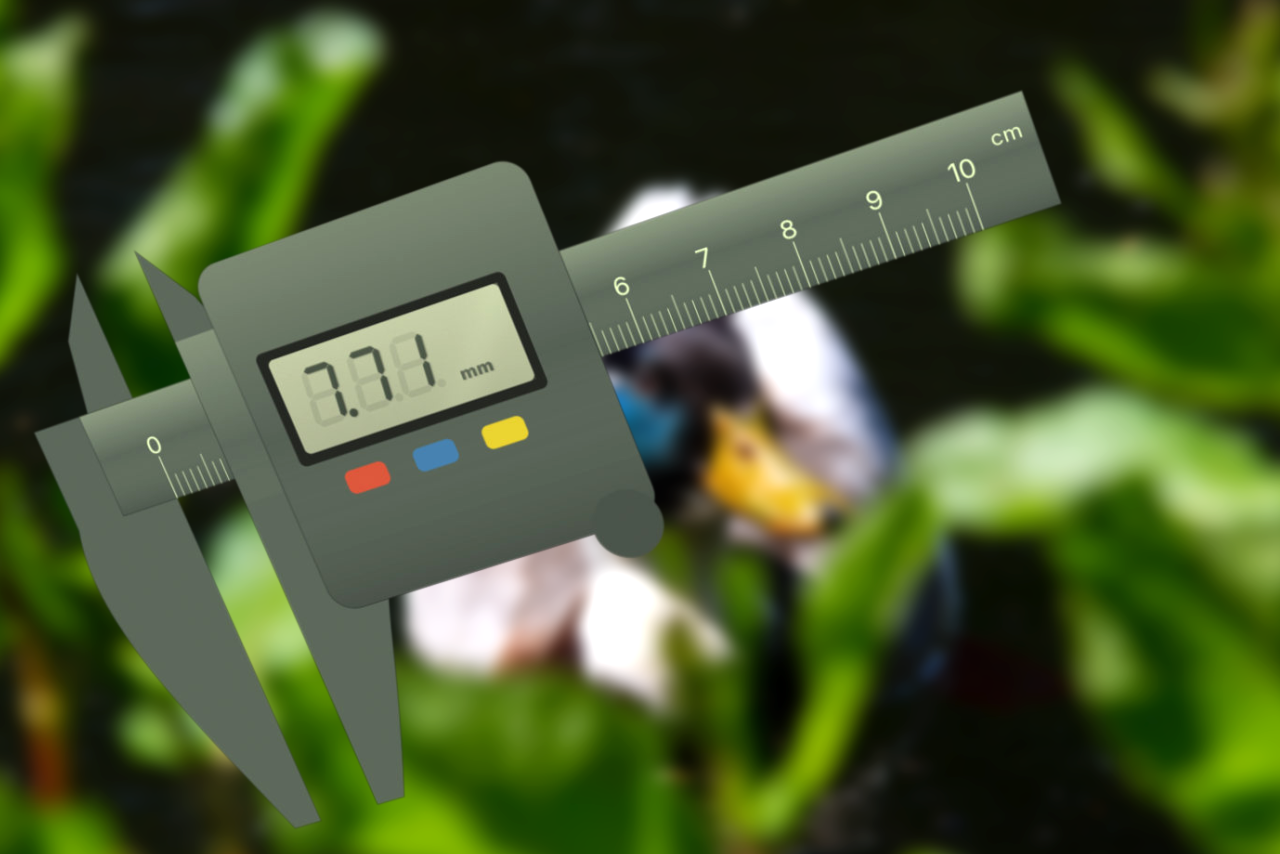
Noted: {"value": 7.71, "unit": "mm"}
